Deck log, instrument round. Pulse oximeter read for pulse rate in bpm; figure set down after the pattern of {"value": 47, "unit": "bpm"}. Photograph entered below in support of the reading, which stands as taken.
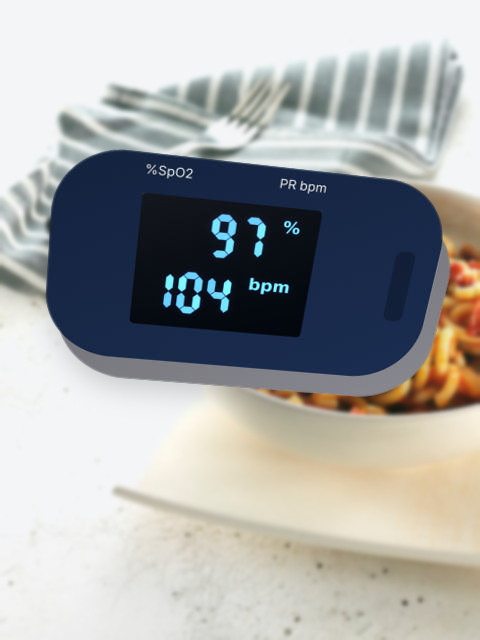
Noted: {"value": 104, "unit": "bpm"}
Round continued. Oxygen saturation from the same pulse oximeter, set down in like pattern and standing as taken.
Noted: {"value": 97, "unit": "%"}
